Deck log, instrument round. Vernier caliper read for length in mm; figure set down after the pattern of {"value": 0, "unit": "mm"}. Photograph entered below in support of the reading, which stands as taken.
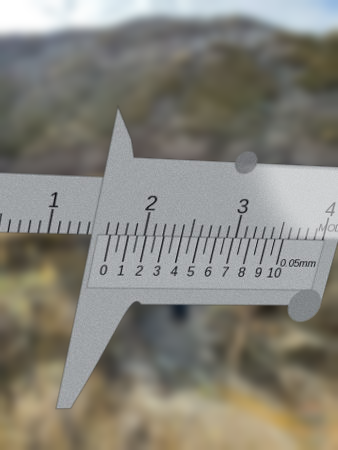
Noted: {"value": 16.4, "unit": "mm"}
